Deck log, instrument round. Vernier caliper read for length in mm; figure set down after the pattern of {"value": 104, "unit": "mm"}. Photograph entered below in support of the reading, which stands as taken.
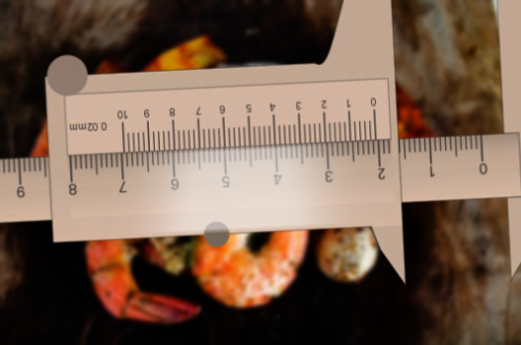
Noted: {"value": 20.5, "unit": "mm"}
